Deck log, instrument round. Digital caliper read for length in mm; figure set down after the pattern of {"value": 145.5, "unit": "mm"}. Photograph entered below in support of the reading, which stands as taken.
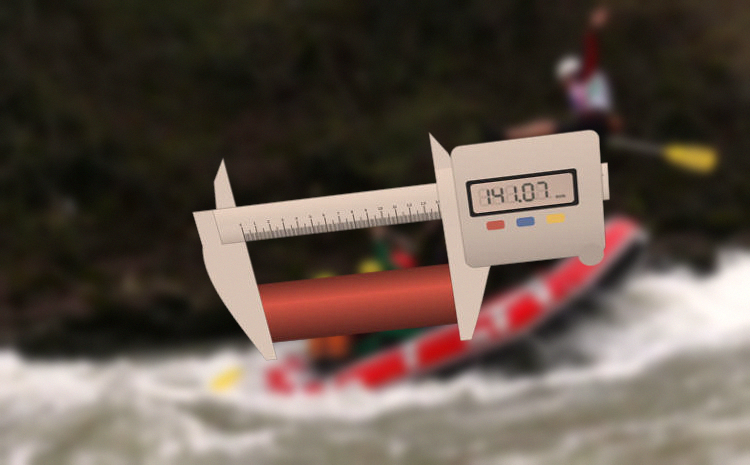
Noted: {"value": 141.07, "unit": "mm"}
